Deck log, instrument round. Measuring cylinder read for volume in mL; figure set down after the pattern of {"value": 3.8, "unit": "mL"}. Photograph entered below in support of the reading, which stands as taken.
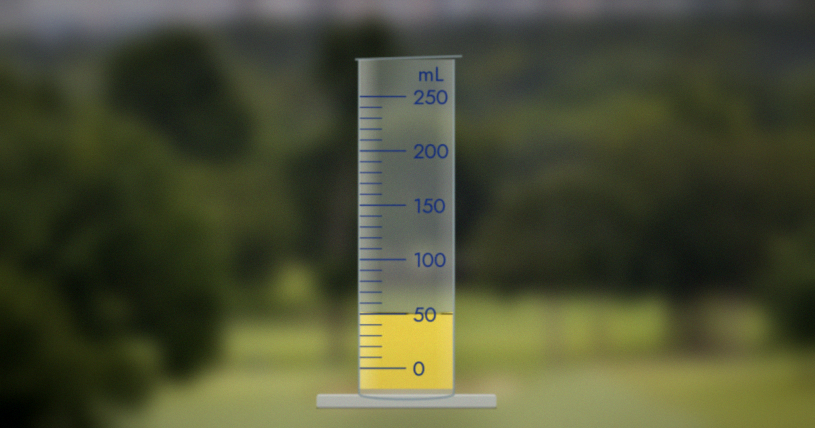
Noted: {"value": 50, "unit": "mL"}
